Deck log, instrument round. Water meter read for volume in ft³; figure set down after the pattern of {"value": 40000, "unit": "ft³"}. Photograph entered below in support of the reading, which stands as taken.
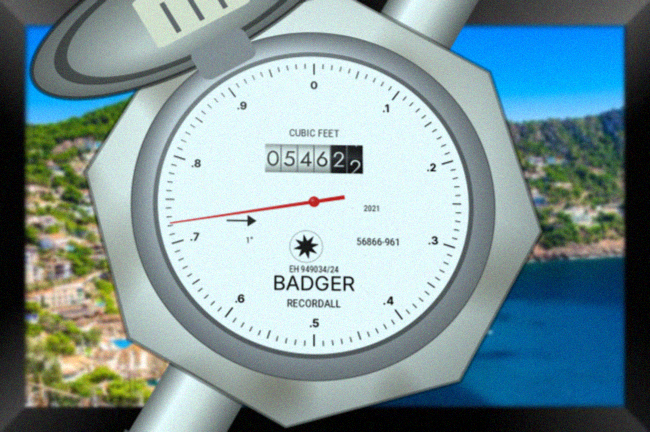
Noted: {"value": 54621.72, "unit": "ft³"}
